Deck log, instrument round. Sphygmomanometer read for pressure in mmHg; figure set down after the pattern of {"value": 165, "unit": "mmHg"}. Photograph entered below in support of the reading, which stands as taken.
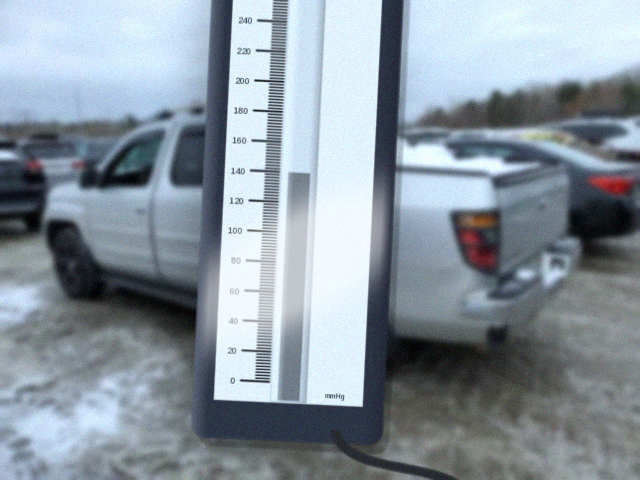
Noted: {"value": 140, "unit": "mmHg"}
